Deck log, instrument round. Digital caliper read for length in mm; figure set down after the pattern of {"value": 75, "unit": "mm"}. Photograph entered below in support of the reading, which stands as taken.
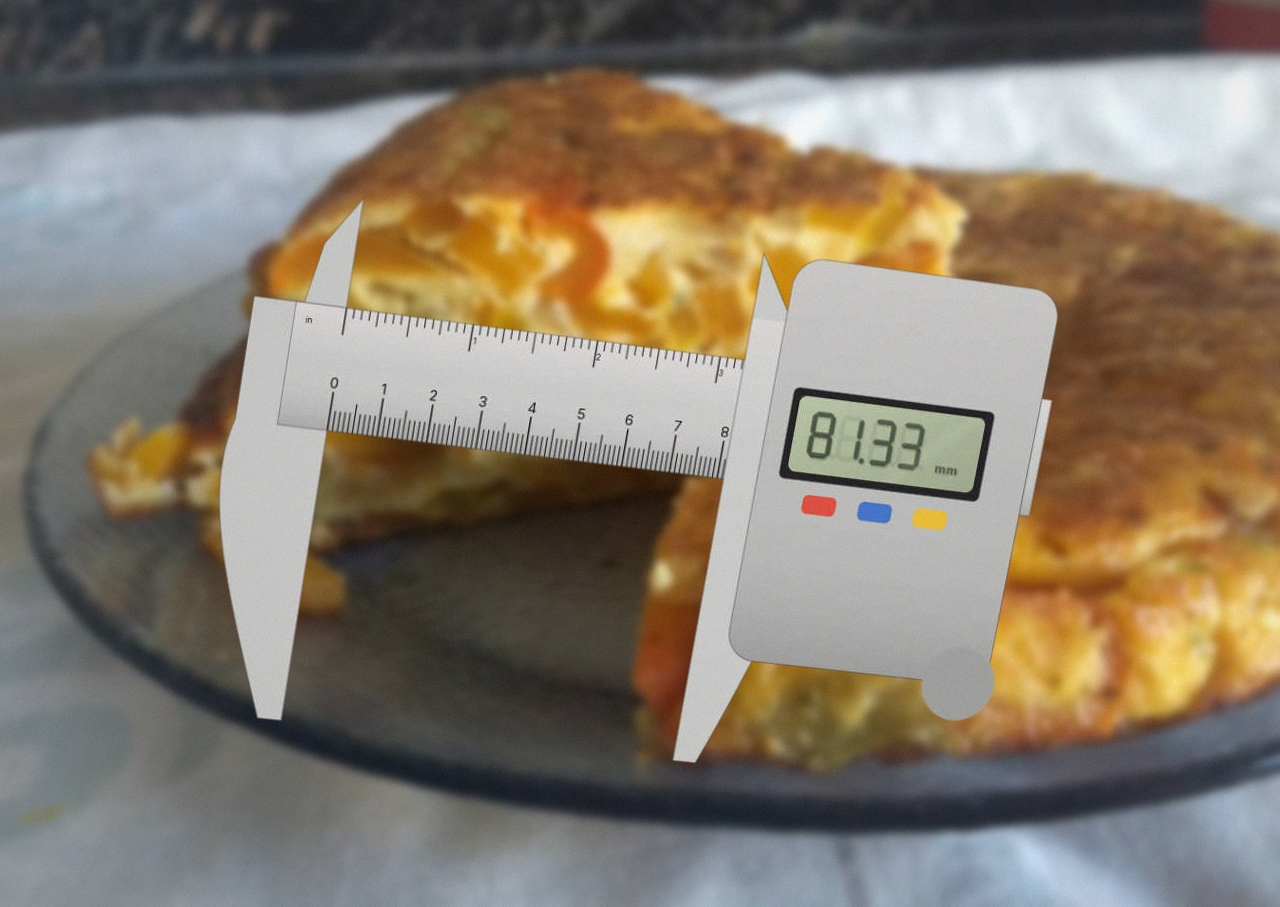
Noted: {"value": 81.33, "unit": "mm"}
